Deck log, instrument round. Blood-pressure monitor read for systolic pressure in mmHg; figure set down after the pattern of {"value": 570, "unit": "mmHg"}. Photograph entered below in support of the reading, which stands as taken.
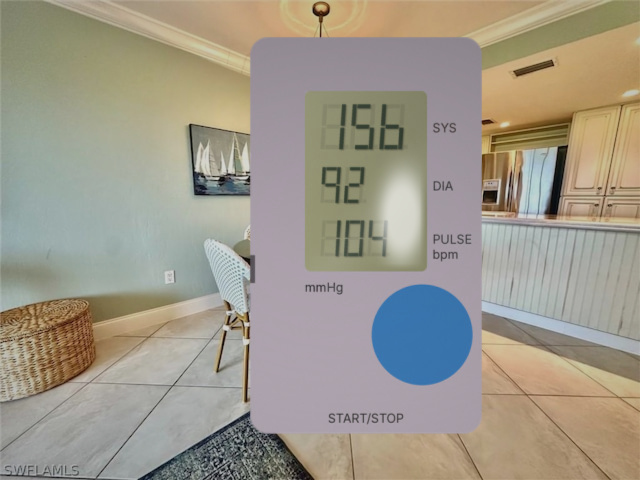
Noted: {"value": 156, "unit": "mmHg"}
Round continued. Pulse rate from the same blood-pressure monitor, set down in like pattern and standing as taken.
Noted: {"value": 104, "unit": "bpm"}
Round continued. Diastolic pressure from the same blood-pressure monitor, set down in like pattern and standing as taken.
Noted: {"value": 92, "unit": "mmHg"}
